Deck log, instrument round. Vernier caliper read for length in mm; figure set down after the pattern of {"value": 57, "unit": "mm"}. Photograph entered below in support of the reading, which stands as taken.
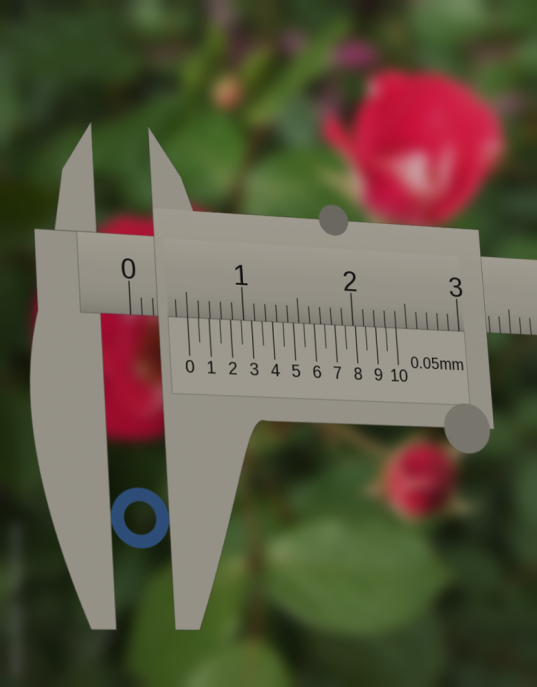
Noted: {"value": 5.0, "unit": "mm"}
